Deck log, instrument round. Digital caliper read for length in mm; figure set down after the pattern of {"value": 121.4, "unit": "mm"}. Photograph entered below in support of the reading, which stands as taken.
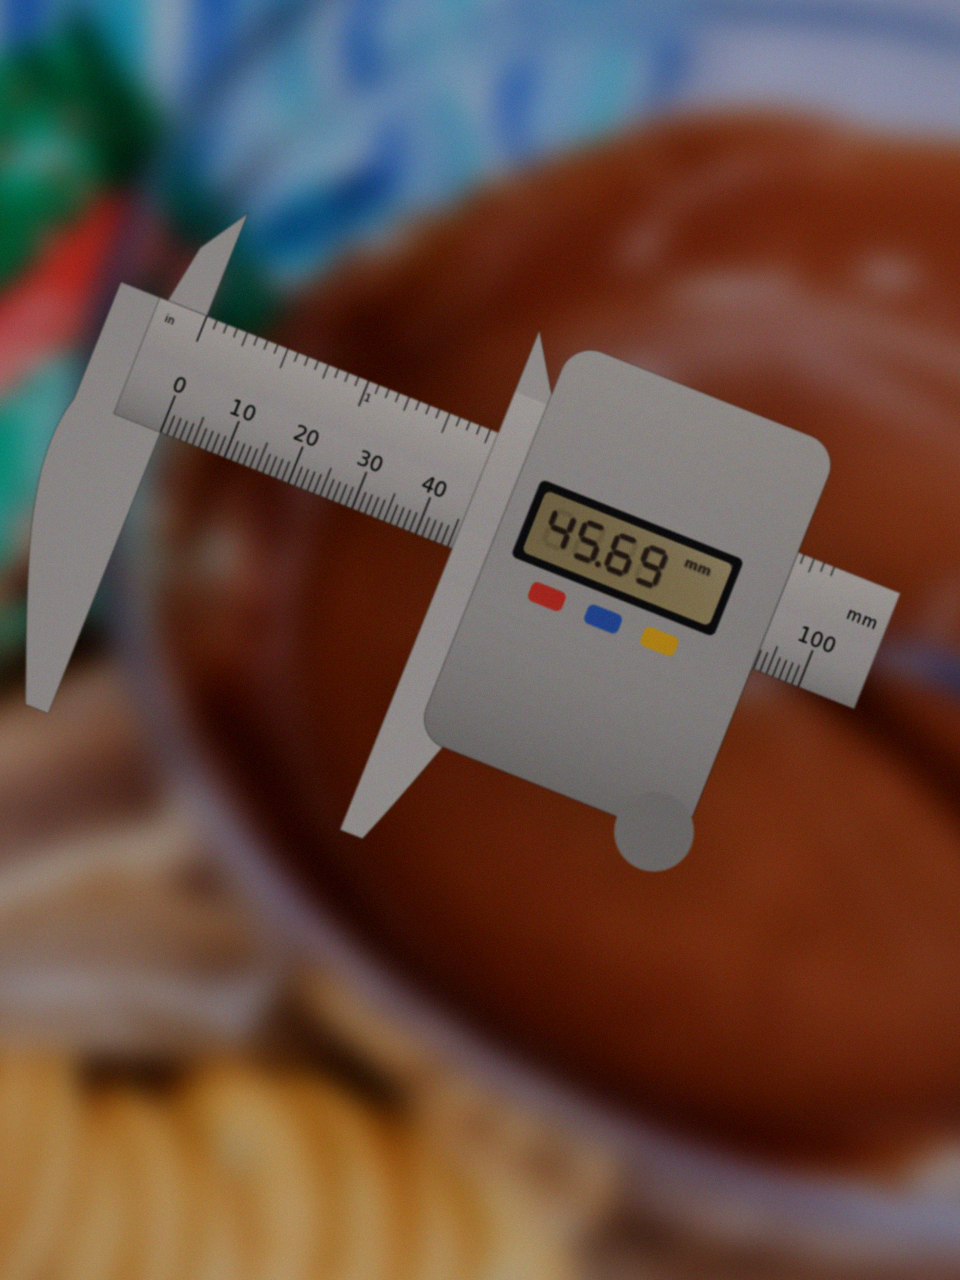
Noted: {"value": 45.69, "unit": "mm"}
